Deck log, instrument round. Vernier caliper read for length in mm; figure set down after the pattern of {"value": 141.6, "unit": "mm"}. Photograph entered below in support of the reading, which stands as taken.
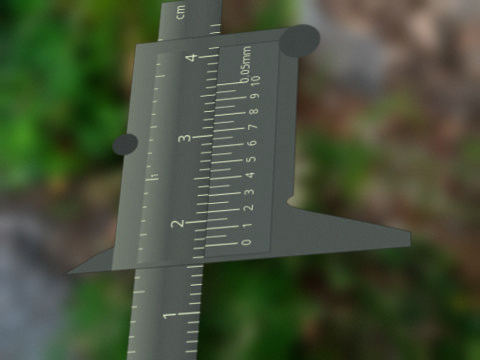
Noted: {"value": 17.2, "unit": "mm"}
